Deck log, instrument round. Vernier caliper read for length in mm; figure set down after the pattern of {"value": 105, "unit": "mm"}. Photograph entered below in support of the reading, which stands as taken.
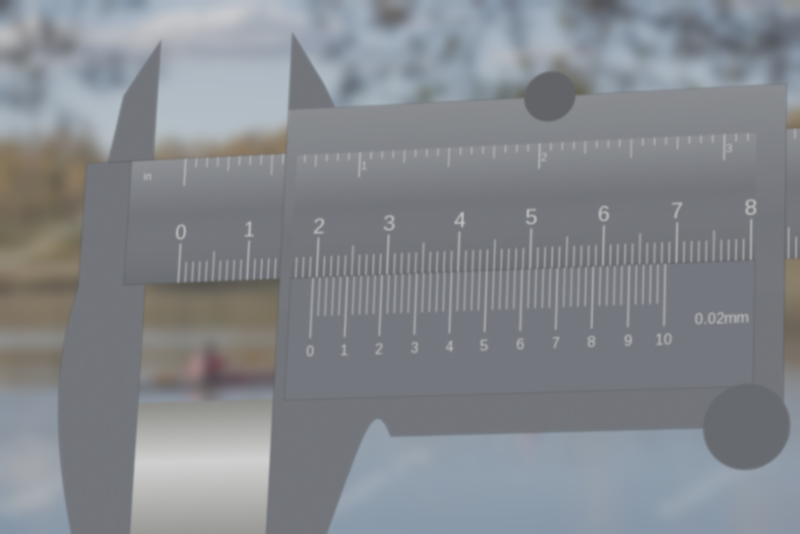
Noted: {"value": 19.5, "unit": "mm"}
